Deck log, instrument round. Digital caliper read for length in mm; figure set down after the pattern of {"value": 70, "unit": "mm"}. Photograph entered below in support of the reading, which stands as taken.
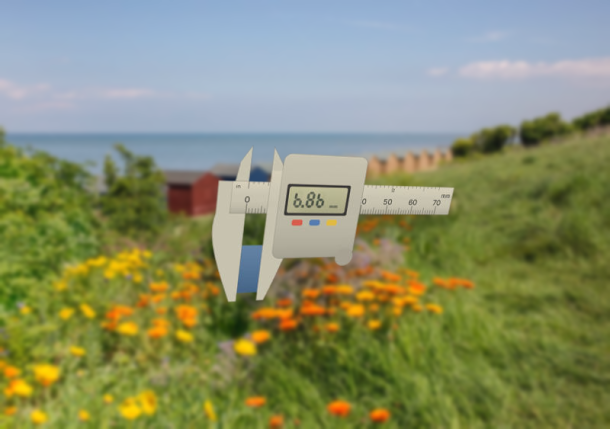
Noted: {"value": 6.86, "unit": "mm"}
